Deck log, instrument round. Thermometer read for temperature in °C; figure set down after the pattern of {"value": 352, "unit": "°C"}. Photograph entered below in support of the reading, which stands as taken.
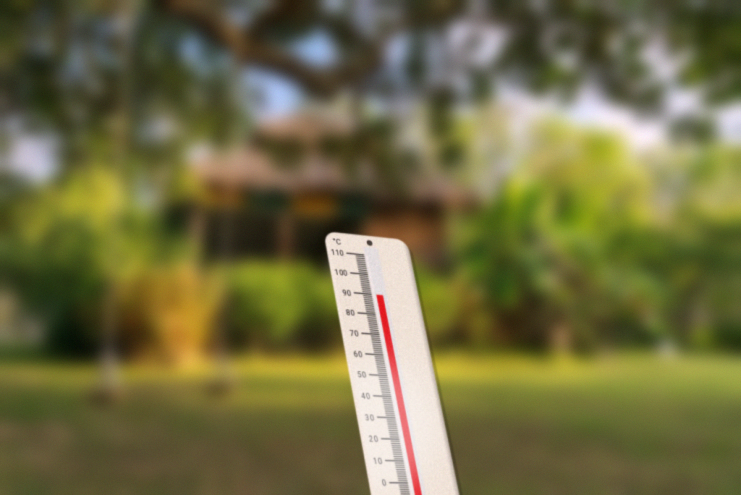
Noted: {"value": 90, "unit": "°C"}
